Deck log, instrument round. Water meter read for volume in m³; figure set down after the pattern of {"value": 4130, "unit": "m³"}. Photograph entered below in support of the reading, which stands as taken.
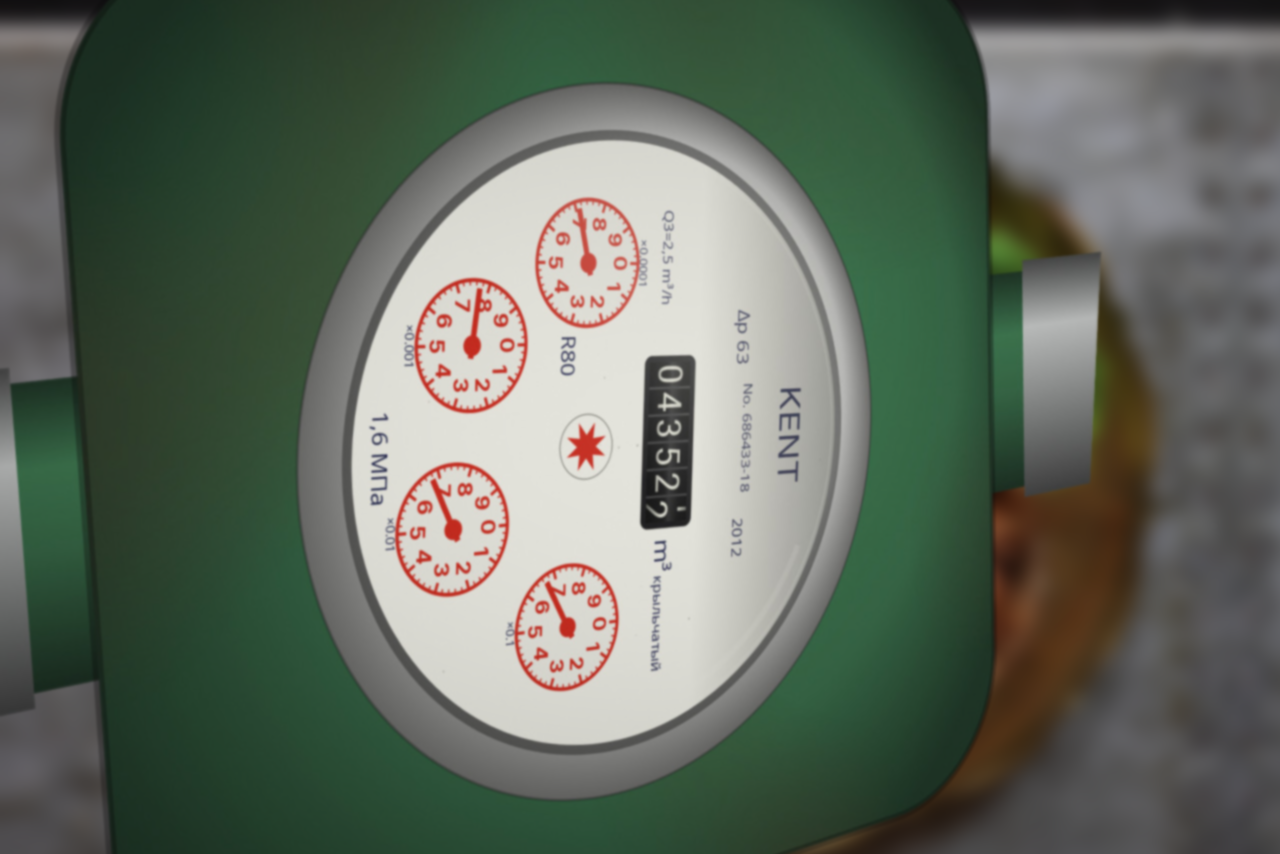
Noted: {"value": 43521.6677, "unit": "m³"}
